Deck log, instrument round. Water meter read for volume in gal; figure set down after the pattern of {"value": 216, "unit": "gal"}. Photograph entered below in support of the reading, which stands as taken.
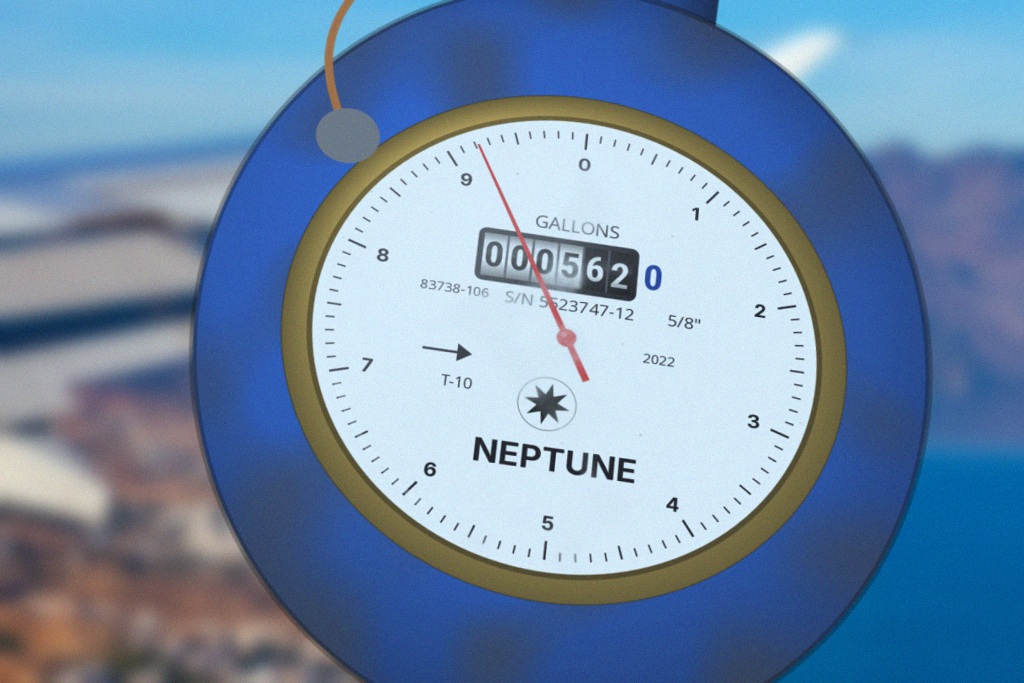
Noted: {"value": 5619.2, "unit": "gal"}
